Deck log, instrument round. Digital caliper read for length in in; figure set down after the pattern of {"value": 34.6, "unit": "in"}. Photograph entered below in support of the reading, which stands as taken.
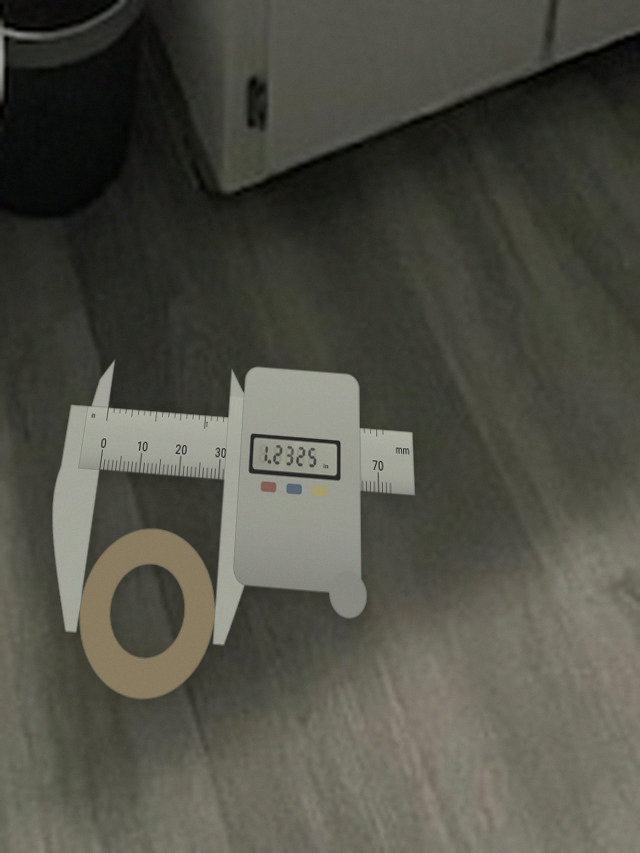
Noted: {"value": 1.2325, "unit": "in"}
